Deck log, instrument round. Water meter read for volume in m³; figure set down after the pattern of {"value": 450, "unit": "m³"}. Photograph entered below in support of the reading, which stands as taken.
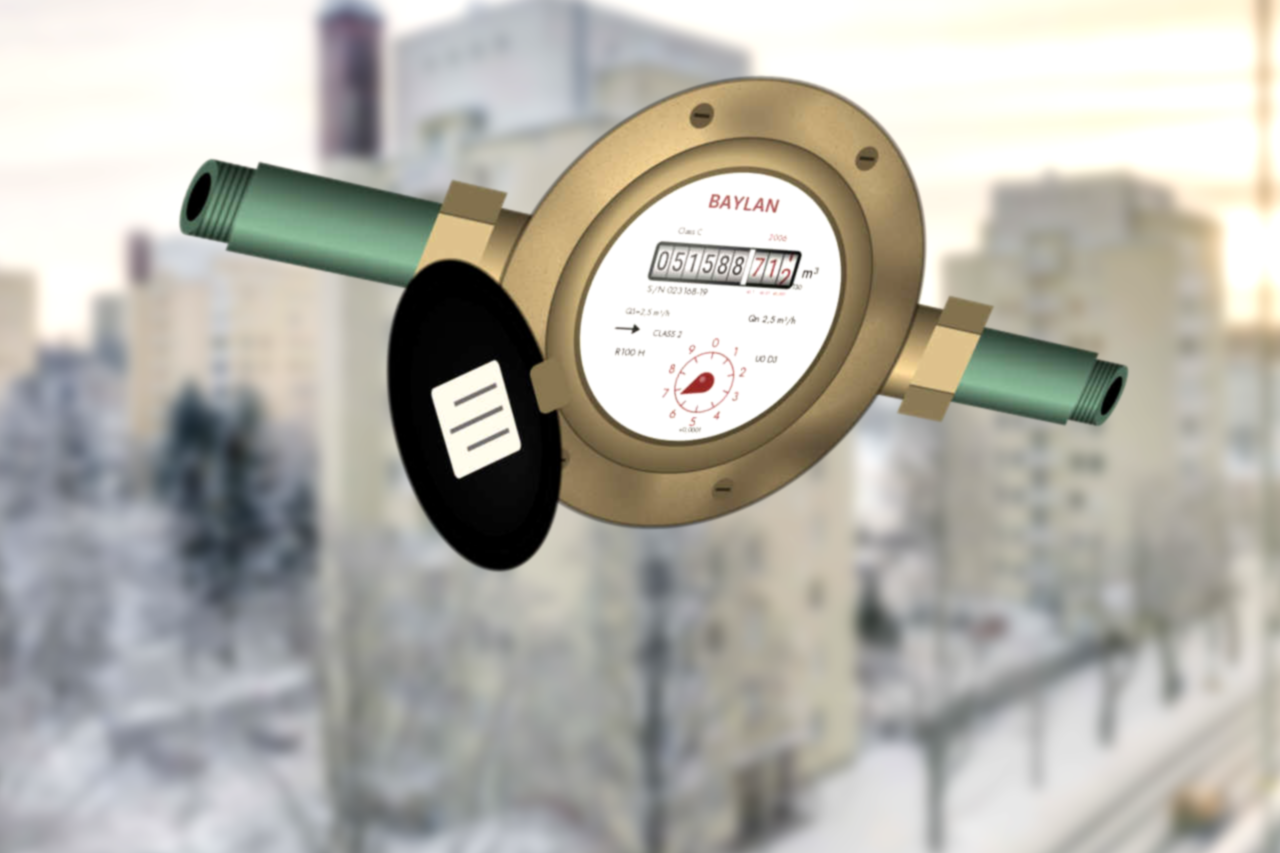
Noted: {"value": 51588.7116, "unit": "m³"}
